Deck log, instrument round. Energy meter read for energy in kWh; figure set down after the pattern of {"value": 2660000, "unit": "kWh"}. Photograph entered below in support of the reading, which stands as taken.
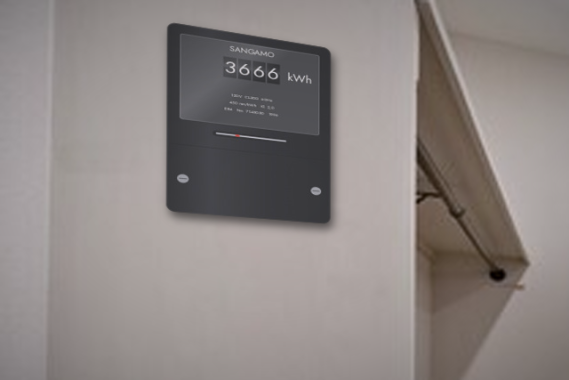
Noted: {"value": 3666, "unit": "kWh"}
